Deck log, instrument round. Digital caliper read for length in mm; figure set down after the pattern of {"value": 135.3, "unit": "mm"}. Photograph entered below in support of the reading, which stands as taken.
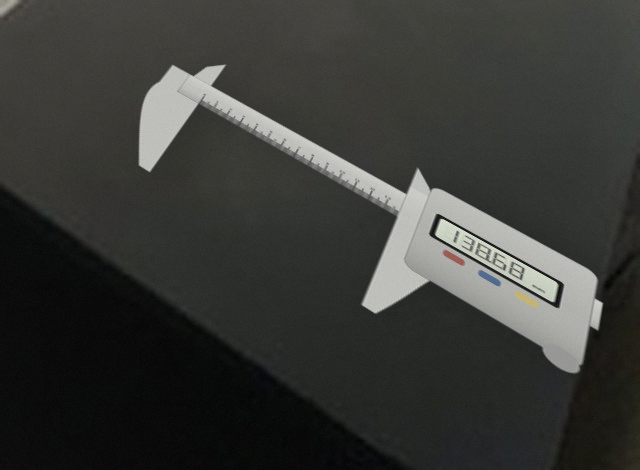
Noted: {"value": 138.68, "unit": "mm"}
